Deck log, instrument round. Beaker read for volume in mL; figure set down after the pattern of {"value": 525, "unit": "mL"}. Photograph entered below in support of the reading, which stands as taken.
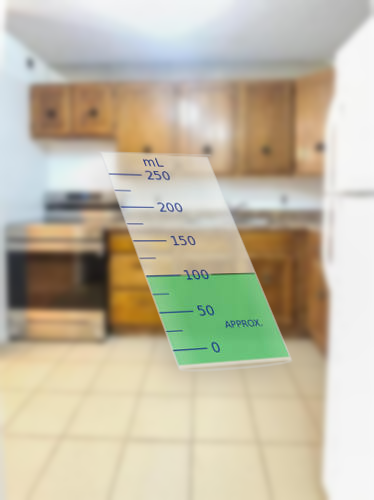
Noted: {"value": 100, "unit": "mL"}
